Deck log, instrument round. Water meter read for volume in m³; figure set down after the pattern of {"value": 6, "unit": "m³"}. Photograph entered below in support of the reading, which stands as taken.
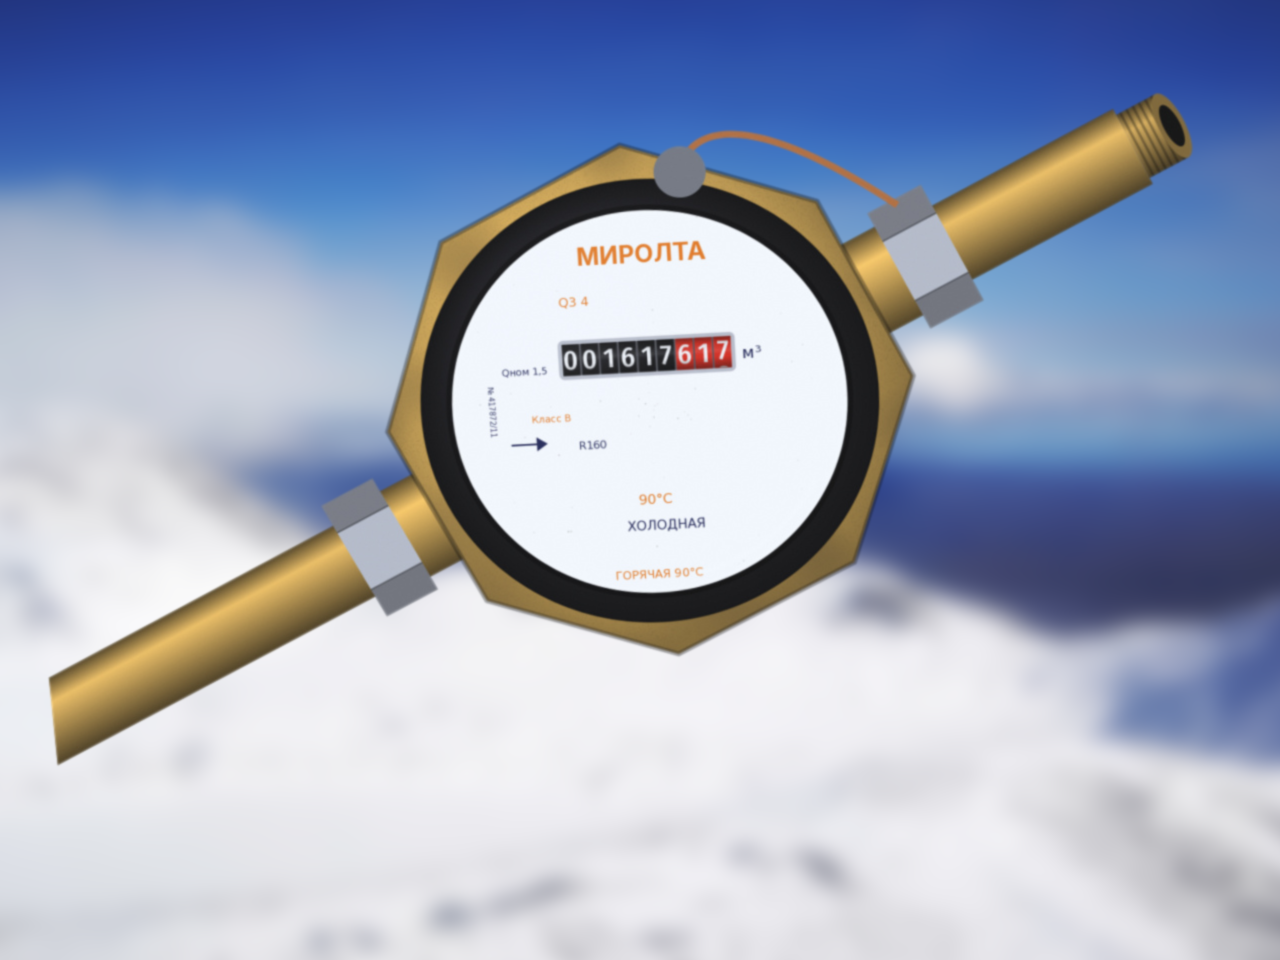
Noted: {"value": 1617.617, "unit": "m³"}
